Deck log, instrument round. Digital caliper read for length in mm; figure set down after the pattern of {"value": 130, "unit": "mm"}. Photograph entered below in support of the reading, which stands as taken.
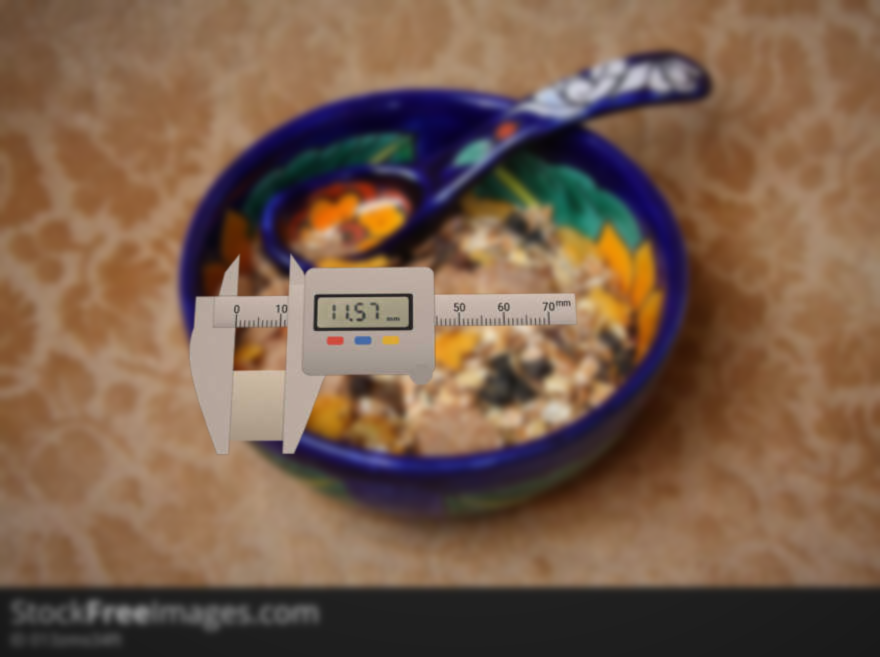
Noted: {"value": 11.57, "unit": "mm"}
